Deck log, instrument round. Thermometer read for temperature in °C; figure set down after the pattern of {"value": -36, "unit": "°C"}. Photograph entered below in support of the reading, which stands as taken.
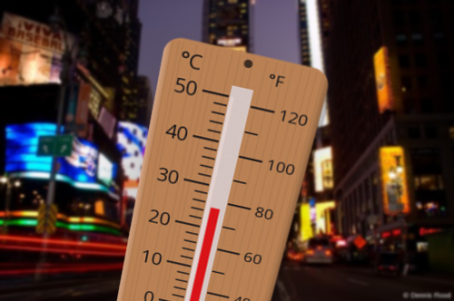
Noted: {"value": 25, "unit": "°C"}
